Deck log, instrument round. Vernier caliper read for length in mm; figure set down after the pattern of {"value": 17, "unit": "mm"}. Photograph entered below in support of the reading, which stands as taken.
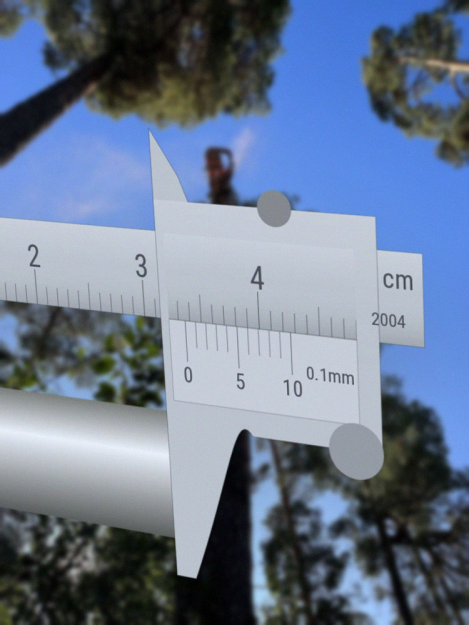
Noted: {"value": 33.6, "unit": "mm"}
